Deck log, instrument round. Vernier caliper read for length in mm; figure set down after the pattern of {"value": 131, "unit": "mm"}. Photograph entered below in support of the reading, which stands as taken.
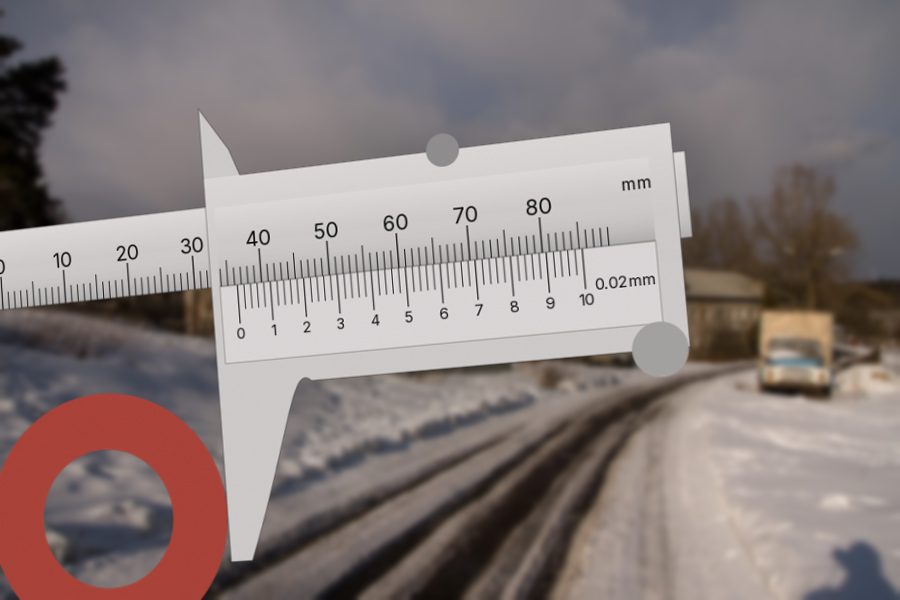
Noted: {"value": 36.4, "unit": "mm"}
